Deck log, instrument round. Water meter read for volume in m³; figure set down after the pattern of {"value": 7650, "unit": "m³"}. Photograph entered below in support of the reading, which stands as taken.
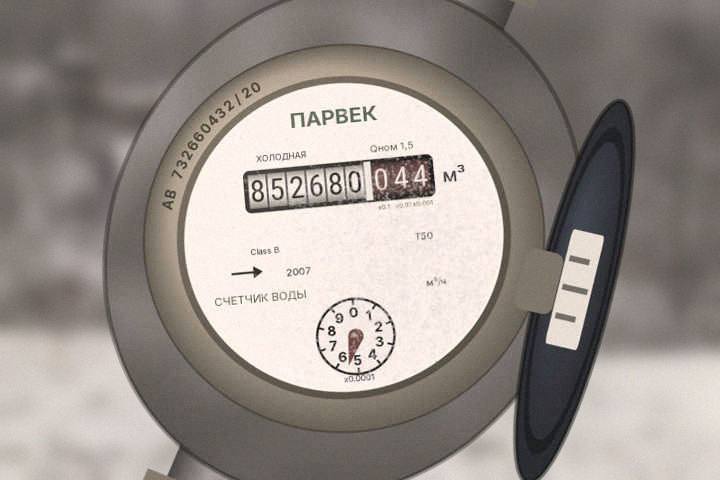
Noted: {"value": 852680.0445, "unit": "m³"}
